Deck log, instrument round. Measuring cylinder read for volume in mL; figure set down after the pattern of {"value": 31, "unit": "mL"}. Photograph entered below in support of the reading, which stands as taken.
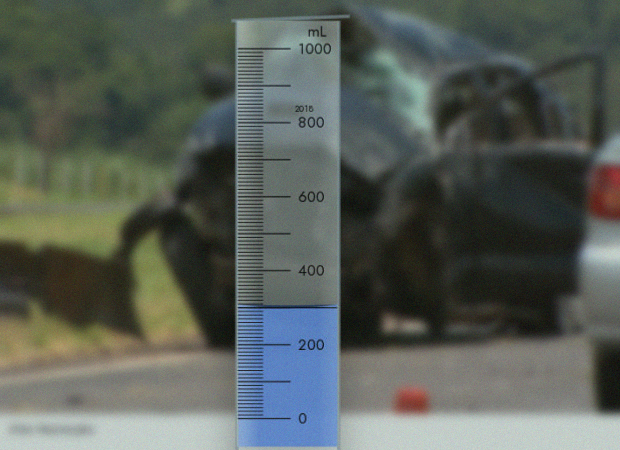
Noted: {"value": 300, "unit": "mL"}
